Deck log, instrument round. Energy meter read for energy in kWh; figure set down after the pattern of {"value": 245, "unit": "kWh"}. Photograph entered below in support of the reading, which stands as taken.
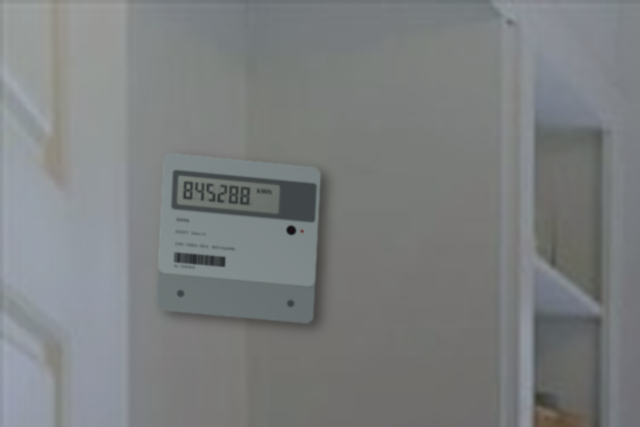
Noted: {"value": 845288, "unit": "kWh"}
